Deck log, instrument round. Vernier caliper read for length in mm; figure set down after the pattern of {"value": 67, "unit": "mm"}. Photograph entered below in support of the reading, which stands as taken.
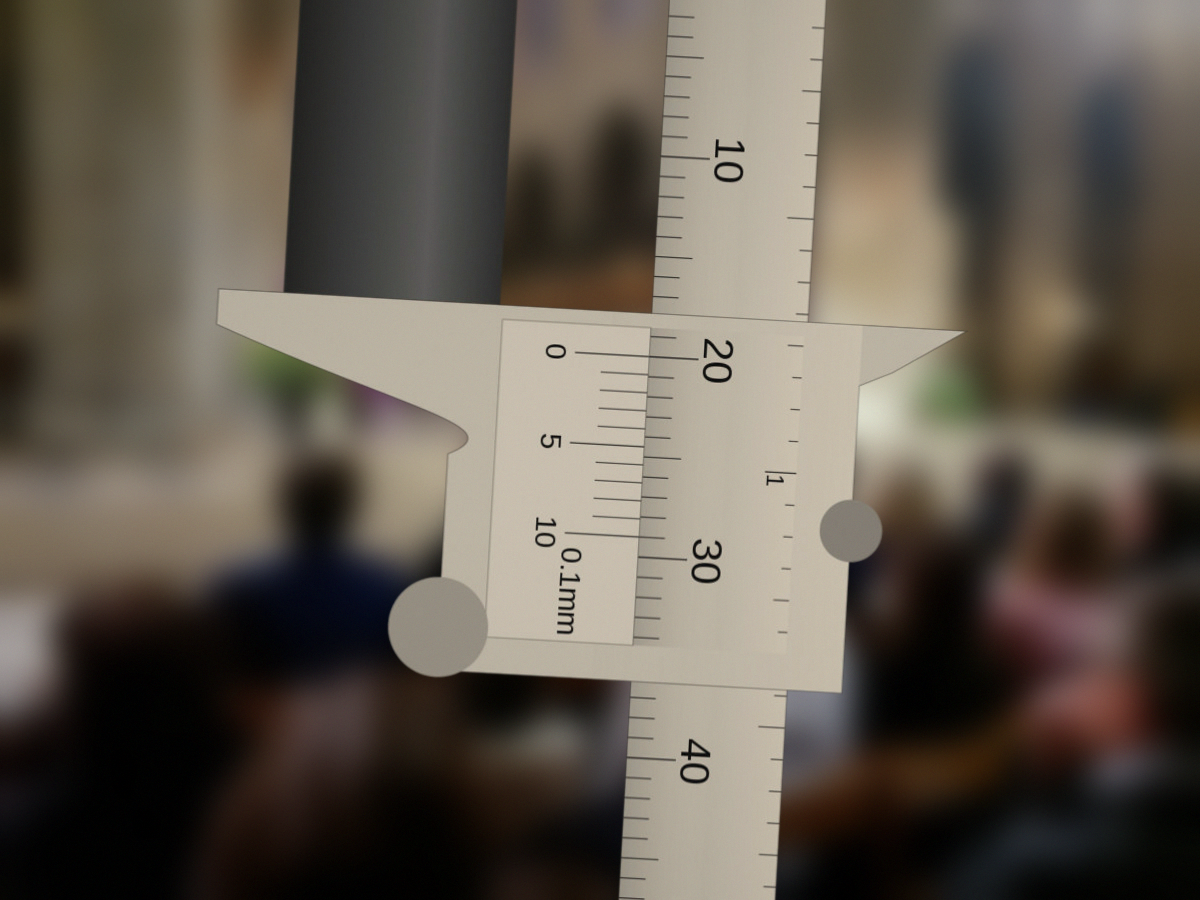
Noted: {"value": 20.0, "unit": "mm"}
